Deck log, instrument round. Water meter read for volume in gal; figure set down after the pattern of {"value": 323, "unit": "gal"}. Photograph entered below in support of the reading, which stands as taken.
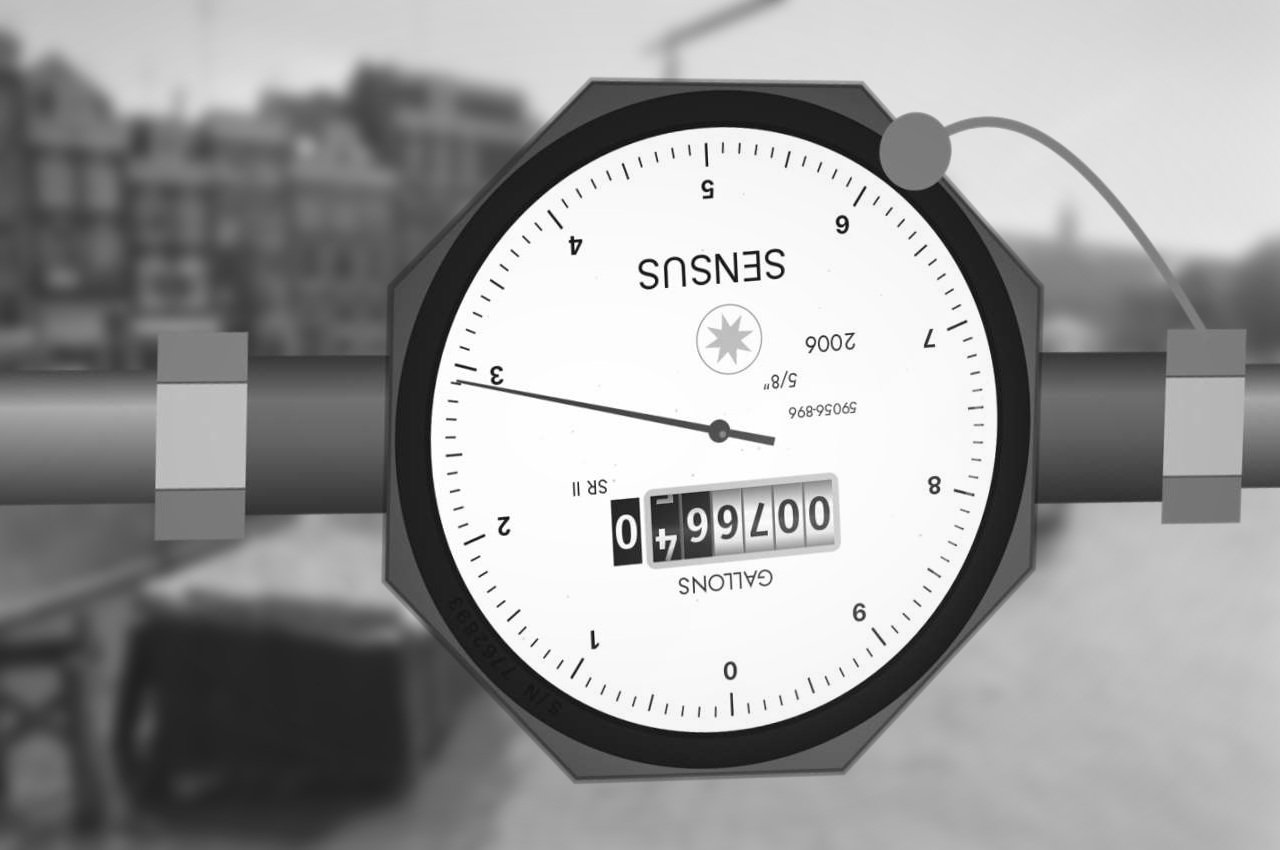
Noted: {"value": 76642.9, "unit": "gal"}
